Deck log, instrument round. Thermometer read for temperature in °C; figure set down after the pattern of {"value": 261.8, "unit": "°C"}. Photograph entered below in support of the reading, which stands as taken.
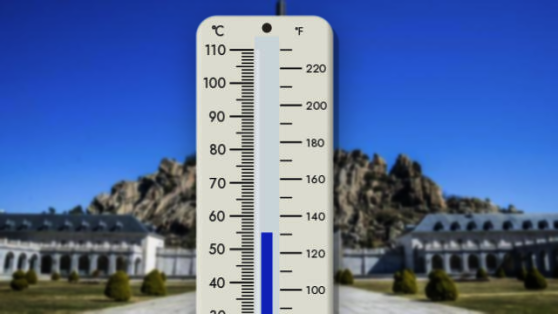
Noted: {"value": 55, "unit": "°C"}
